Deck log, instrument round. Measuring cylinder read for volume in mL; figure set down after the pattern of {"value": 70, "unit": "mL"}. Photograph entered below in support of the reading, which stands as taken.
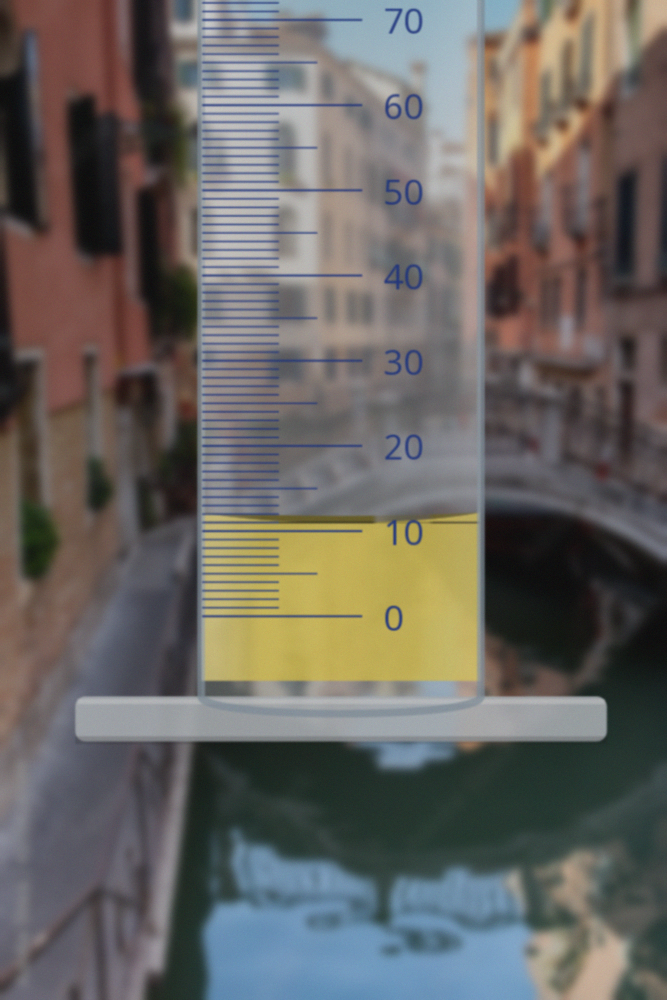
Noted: {"value": 11, "unit": "mL"}
